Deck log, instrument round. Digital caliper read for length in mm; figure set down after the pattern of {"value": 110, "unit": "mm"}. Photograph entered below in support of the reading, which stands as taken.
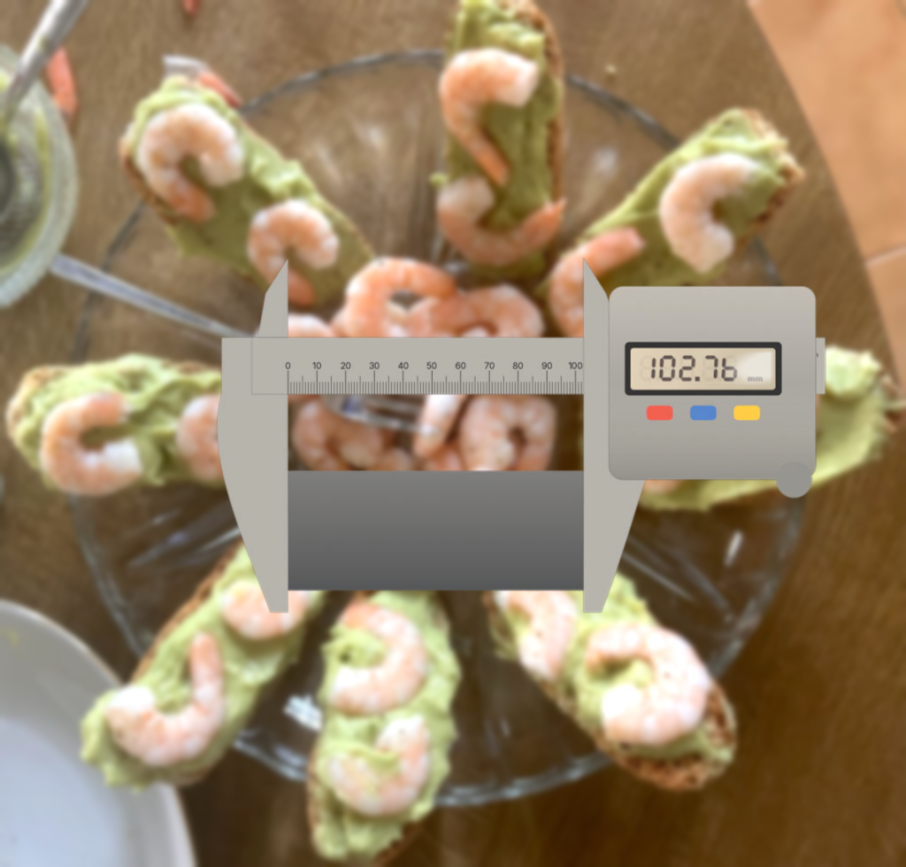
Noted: {"value": 102.76, "unit": "mm"}
